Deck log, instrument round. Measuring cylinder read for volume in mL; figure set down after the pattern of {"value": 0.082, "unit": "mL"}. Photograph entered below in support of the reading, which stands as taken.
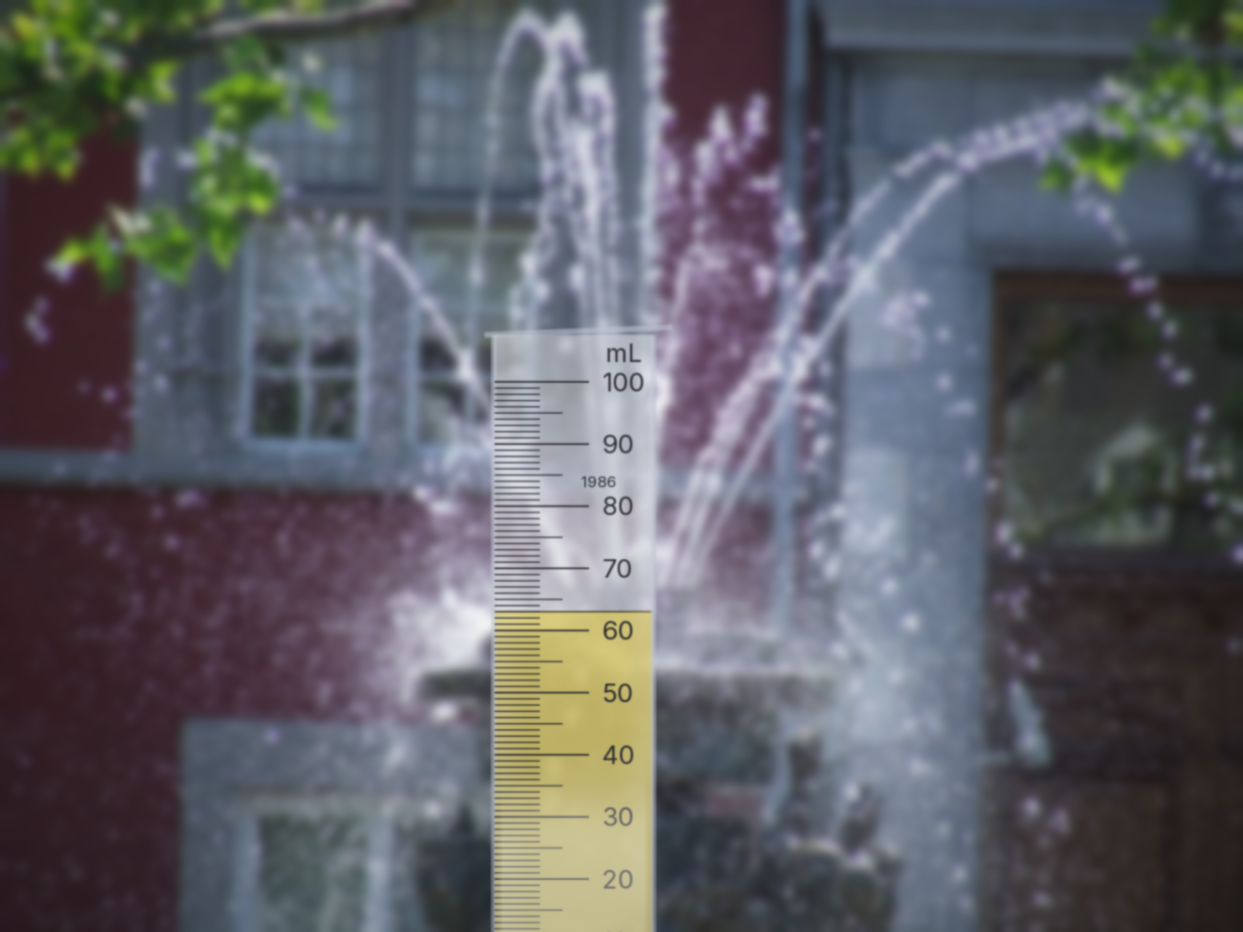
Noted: {"value": 63, "unit": "mL"}
